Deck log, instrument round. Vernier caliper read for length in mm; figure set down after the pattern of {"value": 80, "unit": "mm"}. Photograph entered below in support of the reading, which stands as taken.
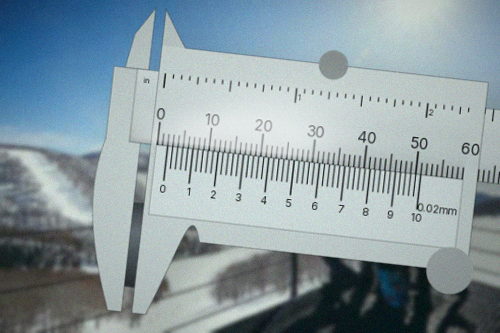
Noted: {"value": 2.0, "unit": "mm"}
